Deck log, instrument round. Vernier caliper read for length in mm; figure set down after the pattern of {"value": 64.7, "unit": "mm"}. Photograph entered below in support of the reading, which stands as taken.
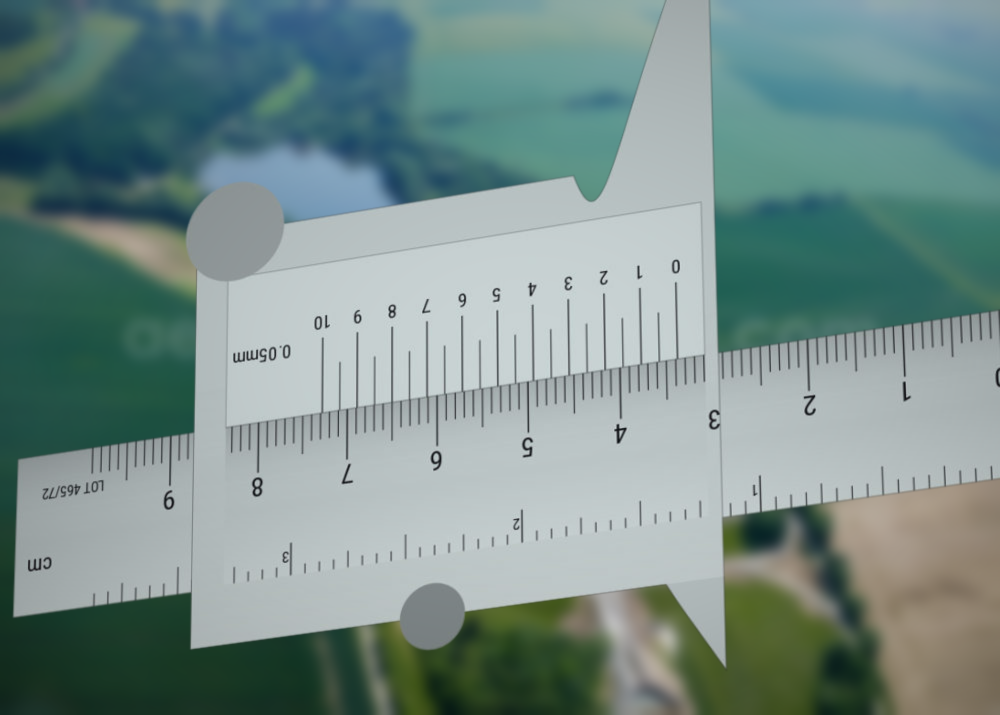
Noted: {"value": 33.8, "unit": "mm"}
